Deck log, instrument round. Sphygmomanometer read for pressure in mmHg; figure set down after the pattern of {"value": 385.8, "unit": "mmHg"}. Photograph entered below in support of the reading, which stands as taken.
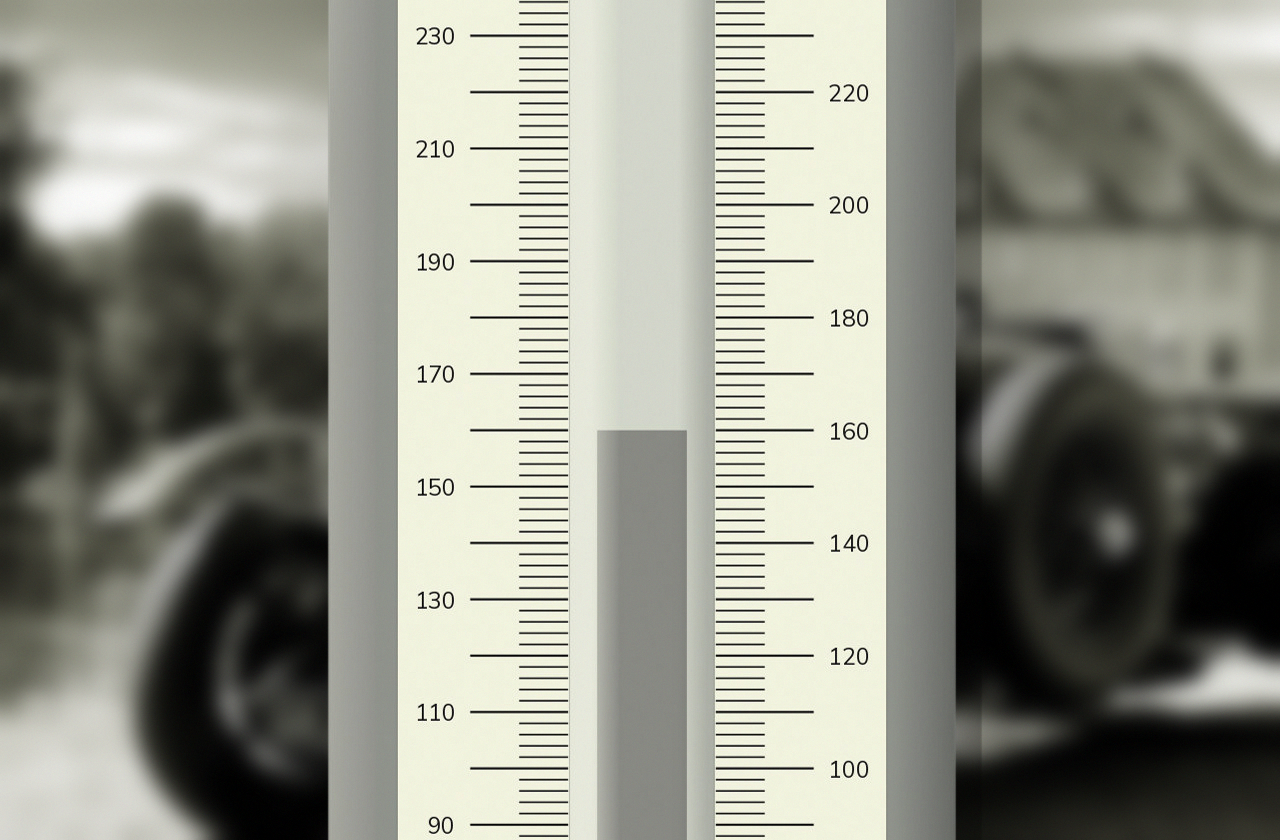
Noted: {"value": 160, "unit": "mmHg"}
